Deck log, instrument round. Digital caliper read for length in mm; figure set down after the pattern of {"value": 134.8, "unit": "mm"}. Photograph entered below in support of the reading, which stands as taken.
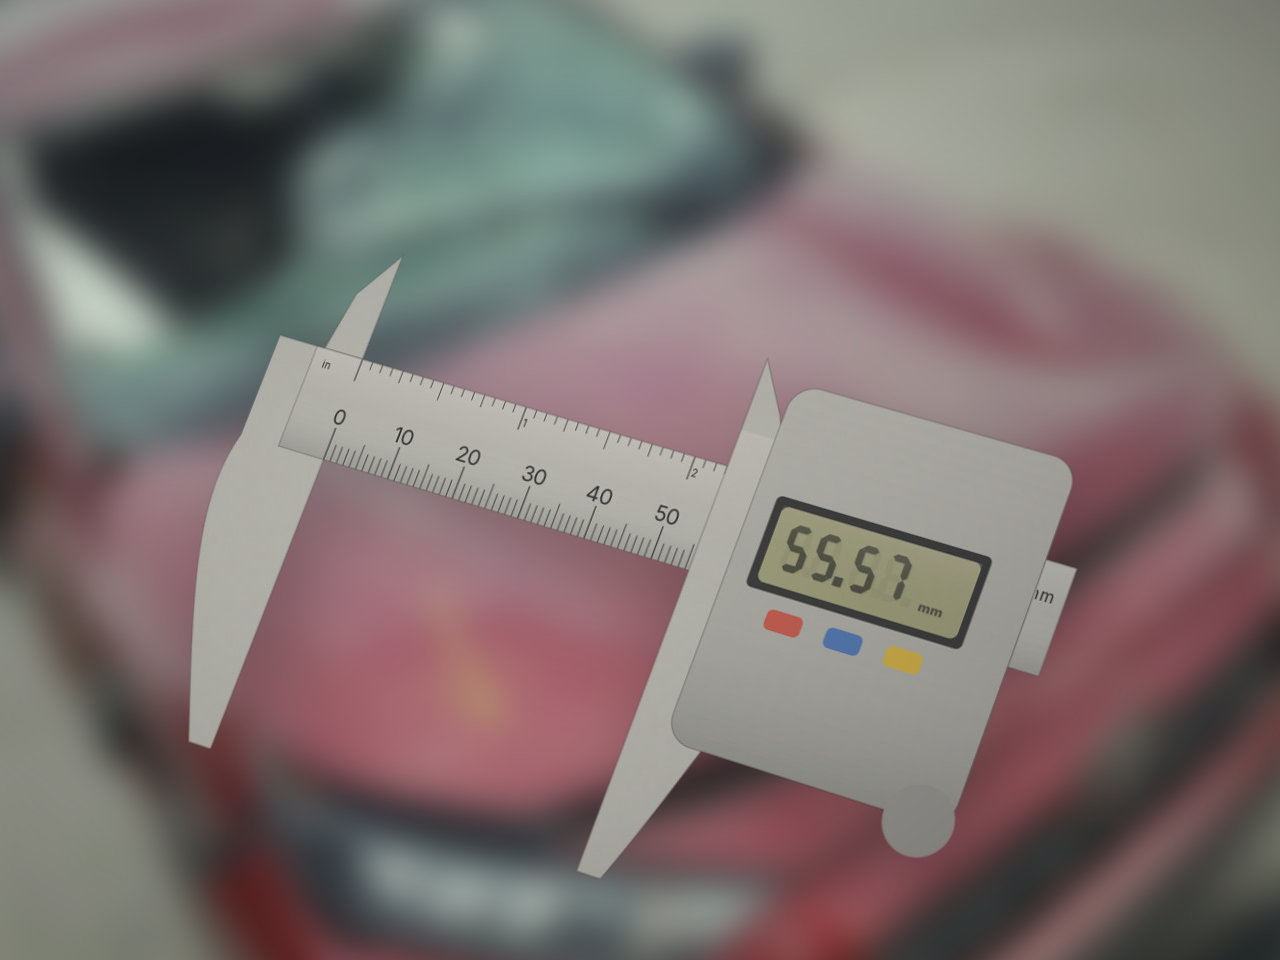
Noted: {"value": 55.57, "unit": "mm"}
